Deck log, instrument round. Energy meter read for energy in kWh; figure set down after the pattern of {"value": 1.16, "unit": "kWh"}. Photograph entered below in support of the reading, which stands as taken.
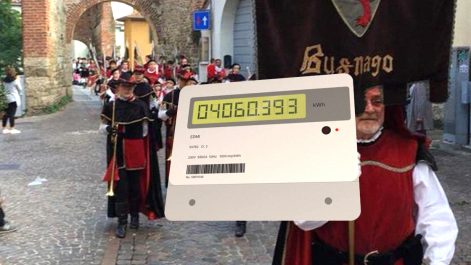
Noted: {"value": 4060.393, "unit": "kWh"}
